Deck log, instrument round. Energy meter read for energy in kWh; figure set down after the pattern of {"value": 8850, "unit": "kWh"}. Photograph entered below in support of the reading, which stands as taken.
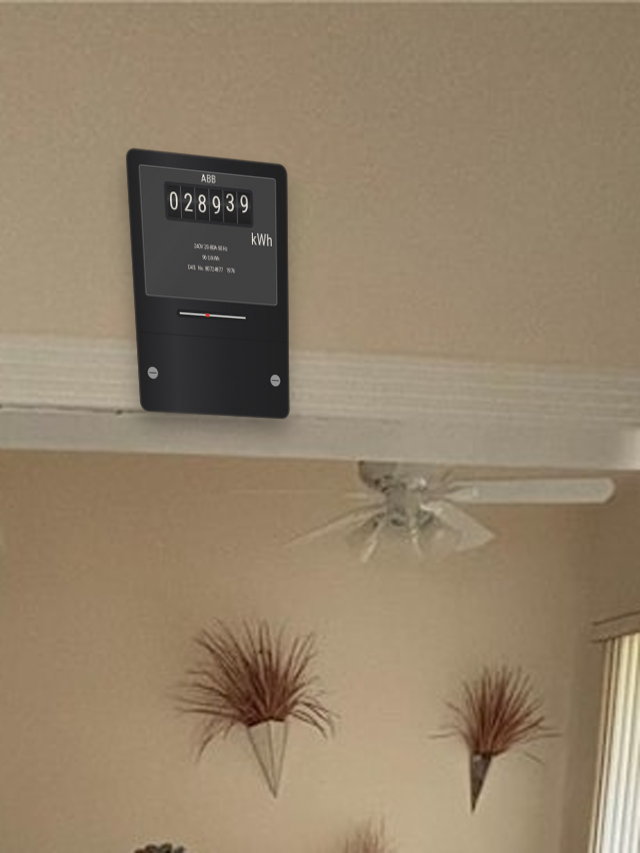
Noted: {"value": 28939, "unit": "kWh"}
